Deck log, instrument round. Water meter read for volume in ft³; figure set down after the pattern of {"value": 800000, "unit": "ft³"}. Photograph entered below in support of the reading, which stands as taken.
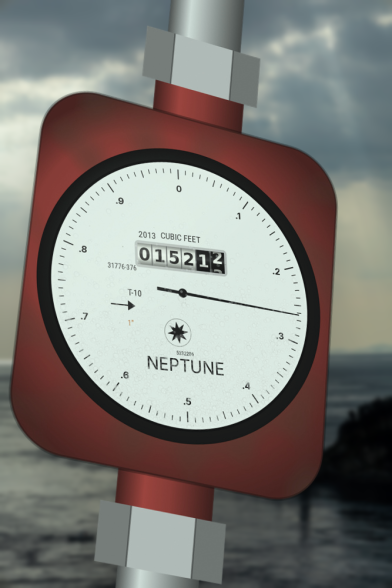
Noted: {"value": 15212.26, "unit": "ft³"}
